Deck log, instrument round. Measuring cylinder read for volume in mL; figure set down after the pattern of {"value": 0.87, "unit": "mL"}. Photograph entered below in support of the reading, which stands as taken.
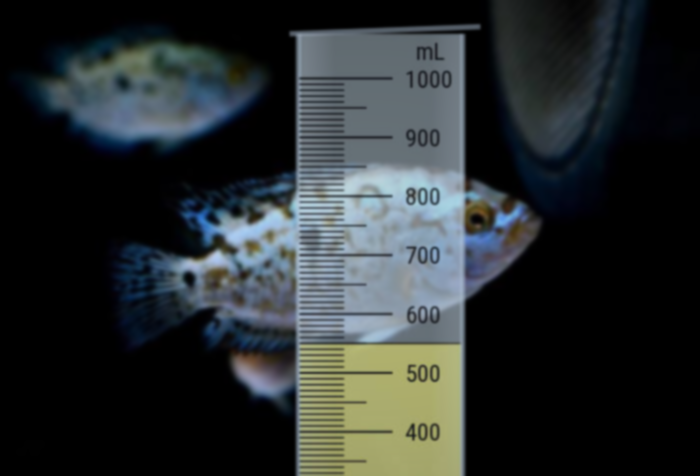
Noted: {"value": 550, "unit": "mL"}
